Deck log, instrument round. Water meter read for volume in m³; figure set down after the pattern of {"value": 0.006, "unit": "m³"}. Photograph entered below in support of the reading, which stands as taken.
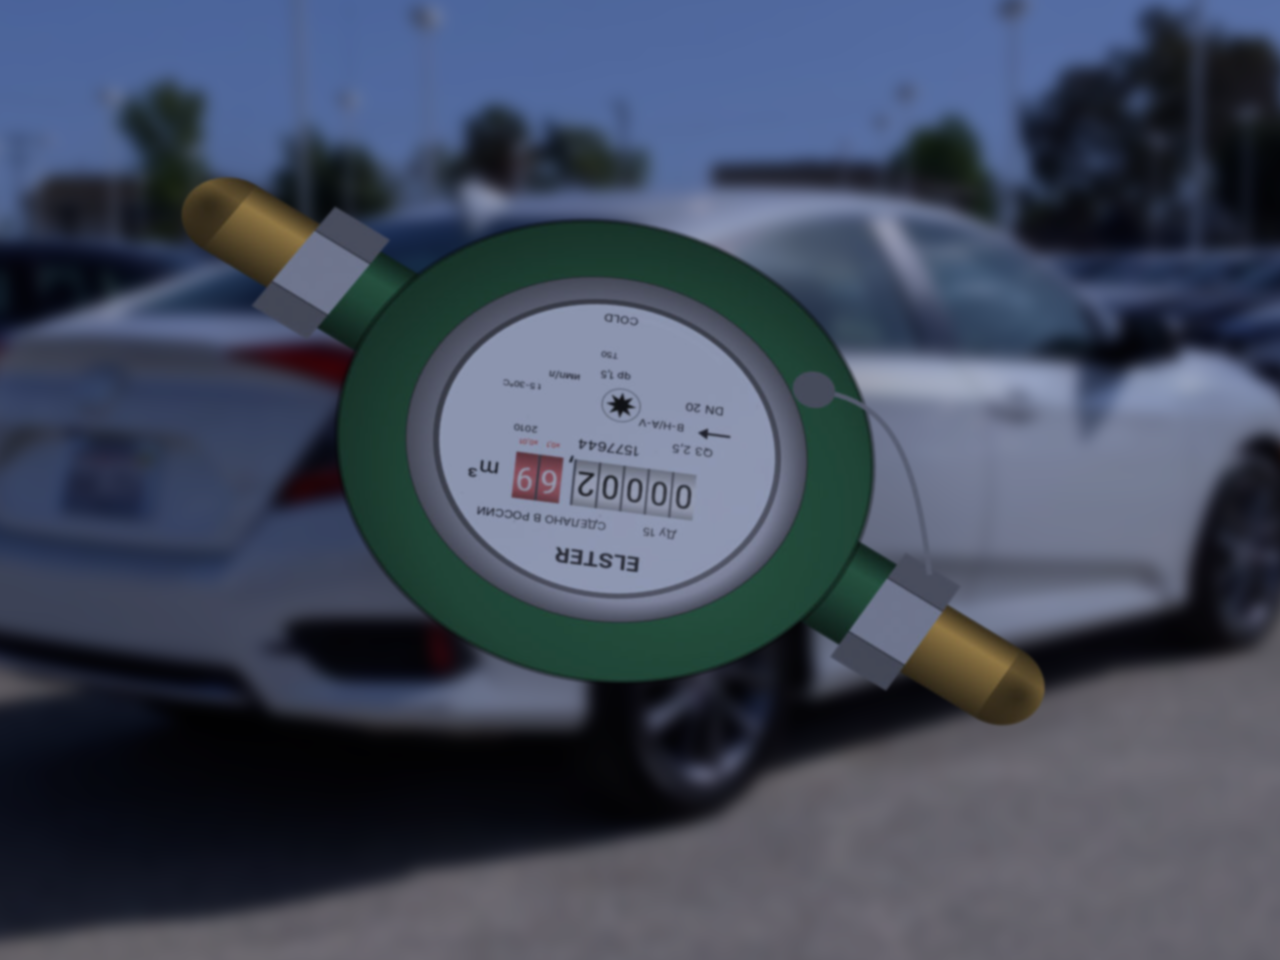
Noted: {"value": 2.69, "unit": "m³"}
